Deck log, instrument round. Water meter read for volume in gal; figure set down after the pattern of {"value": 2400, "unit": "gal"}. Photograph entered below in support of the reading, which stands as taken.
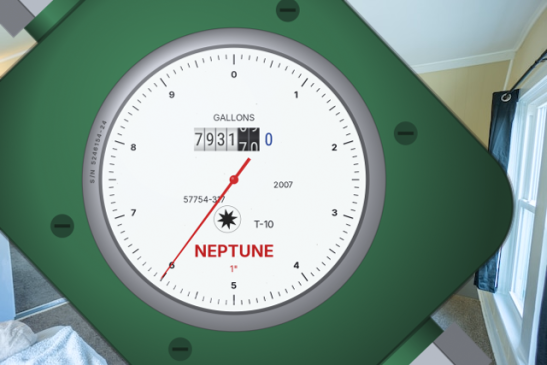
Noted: {"value": 7931696.0, "unit": "gal"}
